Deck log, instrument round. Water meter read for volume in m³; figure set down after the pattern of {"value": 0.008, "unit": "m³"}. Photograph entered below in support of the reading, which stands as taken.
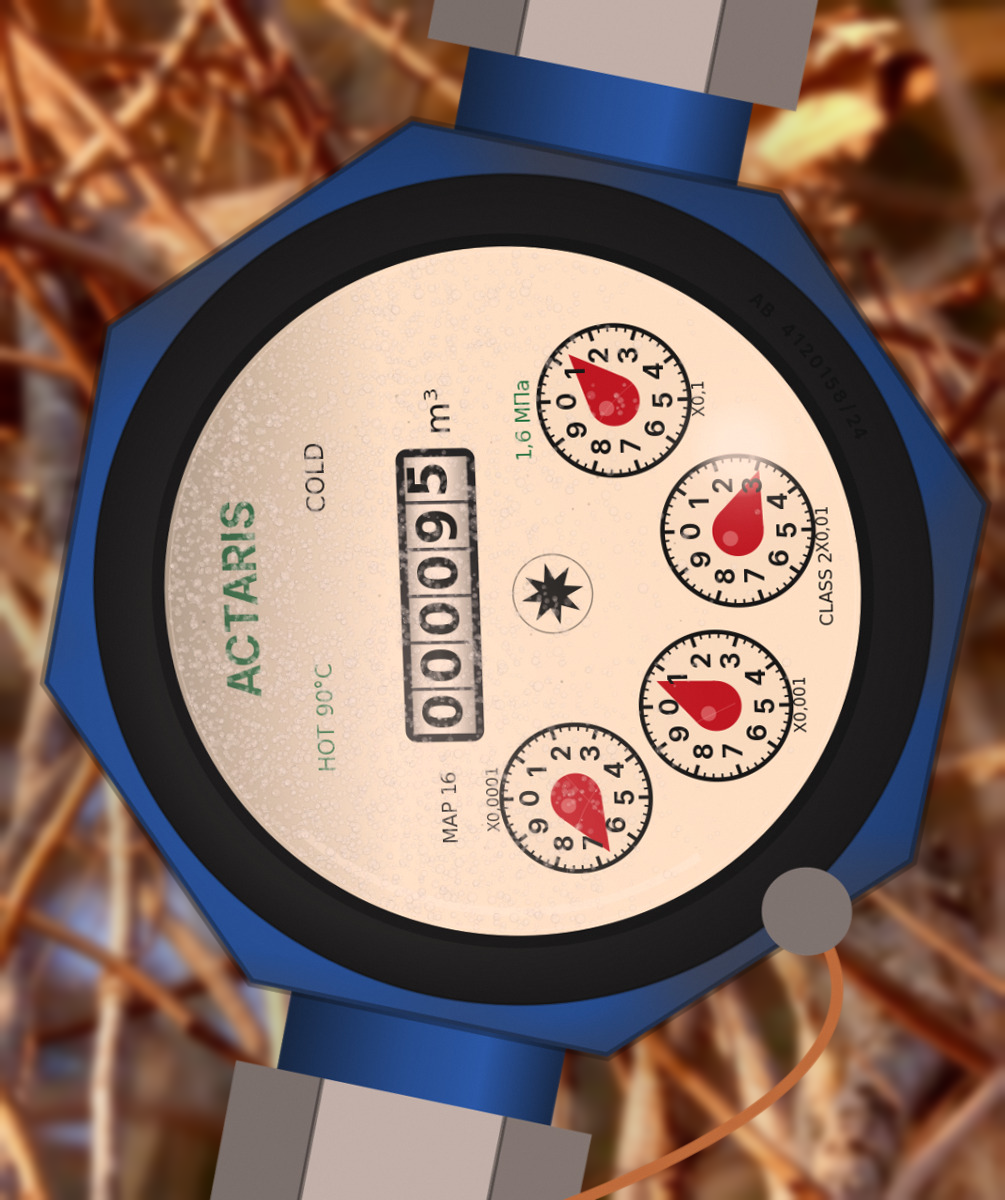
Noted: {"value": 95.1306, "unit": "m³"}
